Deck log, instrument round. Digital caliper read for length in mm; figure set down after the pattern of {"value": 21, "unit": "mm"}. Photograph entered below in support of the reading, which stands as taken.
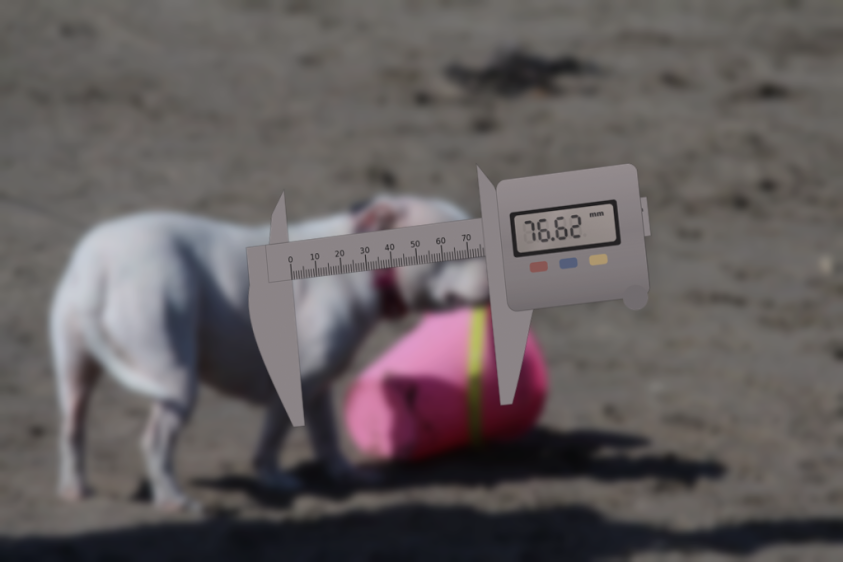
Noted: {"value": 76.62, "unit": "mm"}
